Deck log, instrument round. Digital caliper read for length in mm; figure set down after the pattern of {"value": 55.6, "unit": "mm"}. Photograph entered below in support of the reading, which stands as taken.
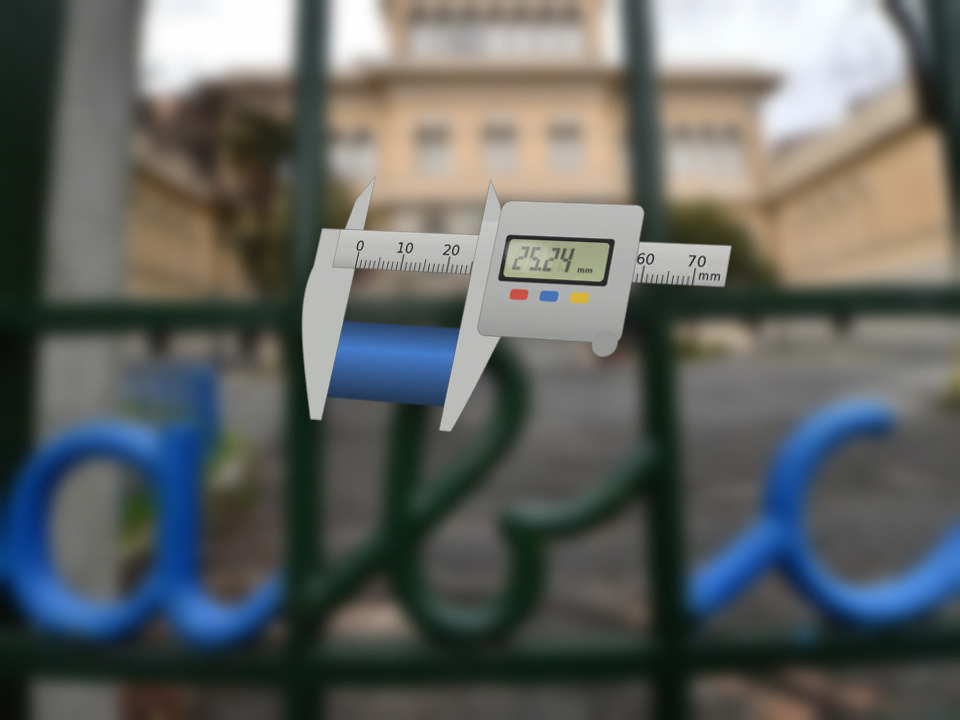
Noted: {"value": 25.24, "unit": "mm"}
